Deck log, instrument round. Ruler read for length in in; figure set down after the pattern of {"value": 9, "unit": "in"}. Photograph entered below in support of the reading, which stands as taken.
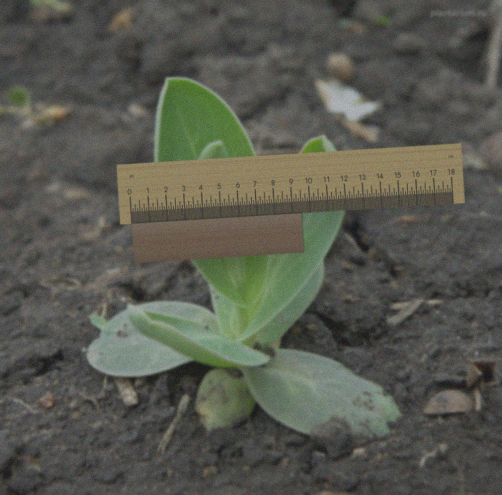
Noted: {"value": 9.5, "unit": "in"}
